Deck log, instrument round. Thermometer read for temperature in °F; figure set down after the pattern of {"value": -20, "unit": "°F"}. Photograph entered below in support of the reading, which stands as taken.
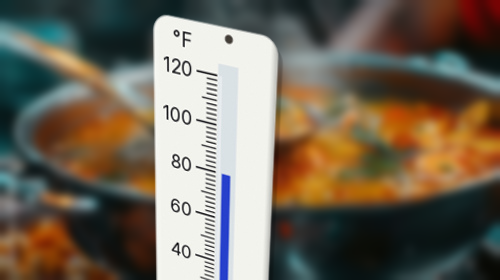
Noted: {"value": 80, "unit": "°F"}
